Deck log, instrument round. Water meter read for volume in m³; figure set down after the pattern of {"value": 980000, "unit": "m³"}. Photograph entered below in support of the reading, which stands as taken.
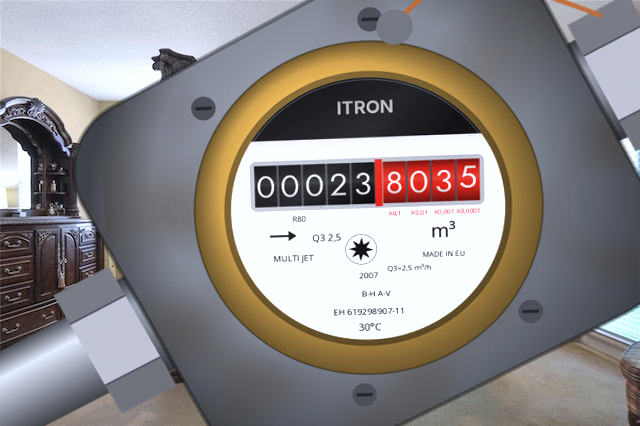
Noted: {"value": 23.8035, "unit": "m³"}
